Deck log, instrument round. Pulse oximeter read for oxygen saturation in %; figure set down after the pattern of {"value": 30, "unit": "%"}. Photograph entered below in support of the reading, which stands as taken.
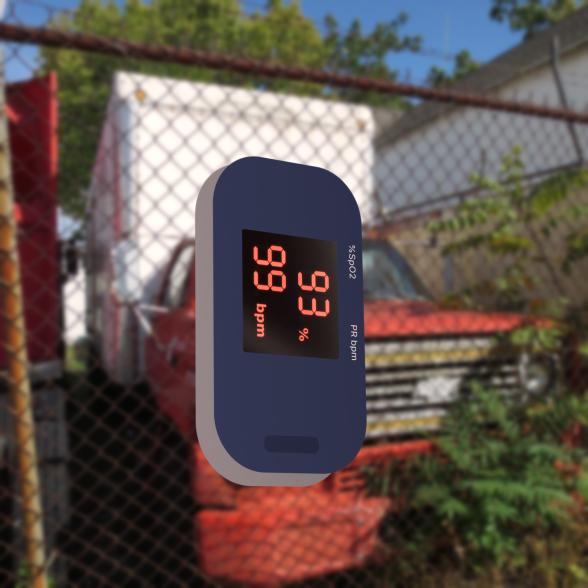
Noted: {"value": 93, "unit": "%"}
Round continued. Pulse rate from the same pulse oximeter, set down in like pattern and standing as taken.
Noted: {"value": 99, "unit": "bpm"}
